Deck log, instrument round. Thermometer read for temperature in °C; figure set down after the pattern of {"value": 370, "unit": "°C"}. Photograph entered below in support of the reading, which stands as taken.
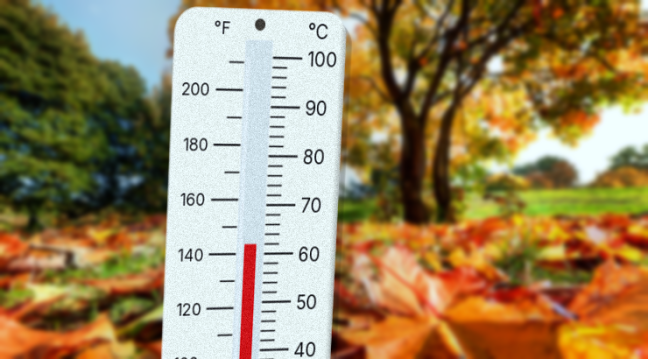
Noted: {"value": 62, "unit": "°C"}
